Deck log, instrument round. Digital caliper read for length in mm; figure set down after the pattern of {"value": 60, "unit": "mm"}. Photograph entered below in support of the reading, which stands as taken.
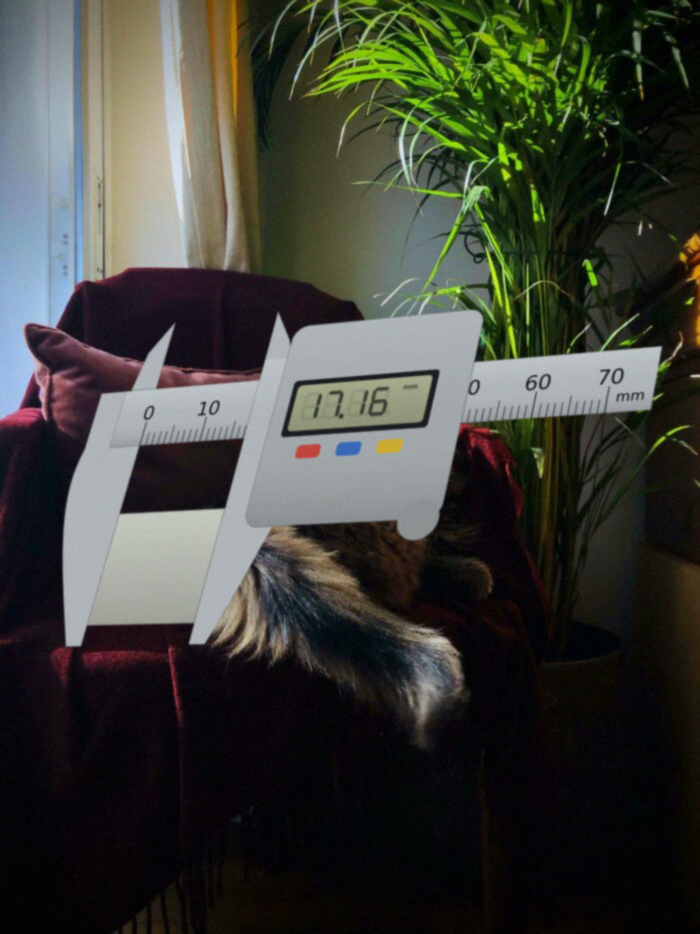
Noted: {"value": 17.16, "unit": "mm"}
